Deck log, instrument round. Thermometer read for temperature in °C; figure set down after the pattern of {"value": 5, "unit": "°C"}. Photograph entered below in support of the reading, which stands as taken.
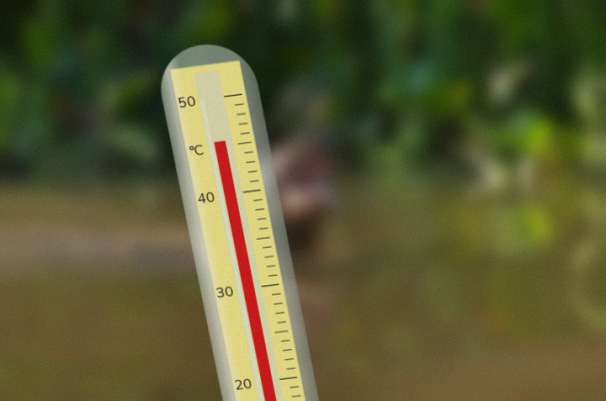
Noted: {"value": 45.5, "unit": "°C"}
